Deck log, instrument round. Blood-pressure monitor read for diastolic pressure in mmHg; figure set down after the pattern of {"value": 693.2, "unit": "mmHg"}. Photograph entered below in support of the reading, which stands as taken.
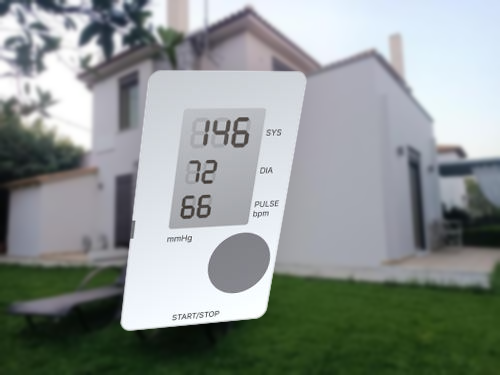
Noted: {"value": 72, "unit": "mmHg"}
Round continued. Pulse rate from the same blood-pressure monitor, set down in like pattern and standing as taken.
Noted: {"value": 66, "unit": "bpm"}
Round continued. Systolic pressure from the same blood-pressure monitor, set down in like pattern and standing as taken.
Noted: {"value": 146, "unit": "mmHg"}
